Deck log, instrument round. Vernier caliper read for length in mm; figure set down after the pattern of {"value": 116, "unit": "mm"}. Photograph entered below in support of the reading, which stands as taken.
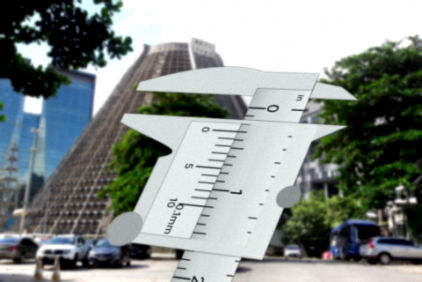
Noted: {"value": 3.0, "unit": "mm"}
